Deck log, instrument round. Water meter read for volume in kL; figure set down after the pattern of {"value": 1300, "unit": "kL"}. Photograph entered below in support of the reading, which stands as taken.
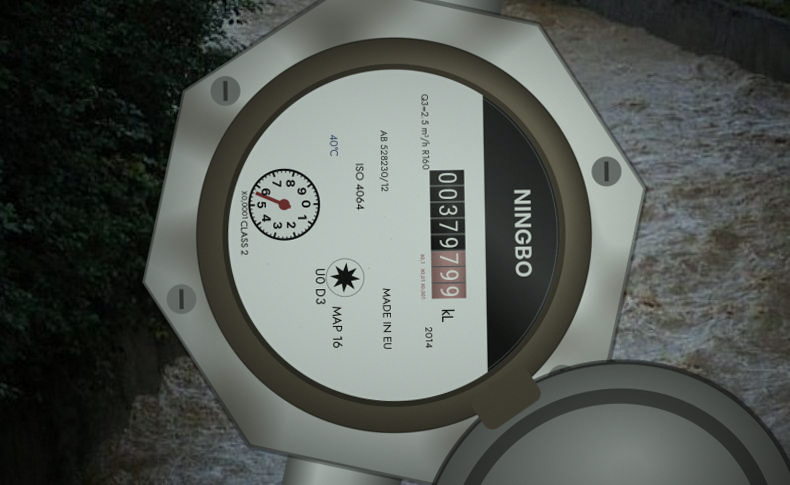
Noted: {"value": 379.7995, "unit": "kL"}
